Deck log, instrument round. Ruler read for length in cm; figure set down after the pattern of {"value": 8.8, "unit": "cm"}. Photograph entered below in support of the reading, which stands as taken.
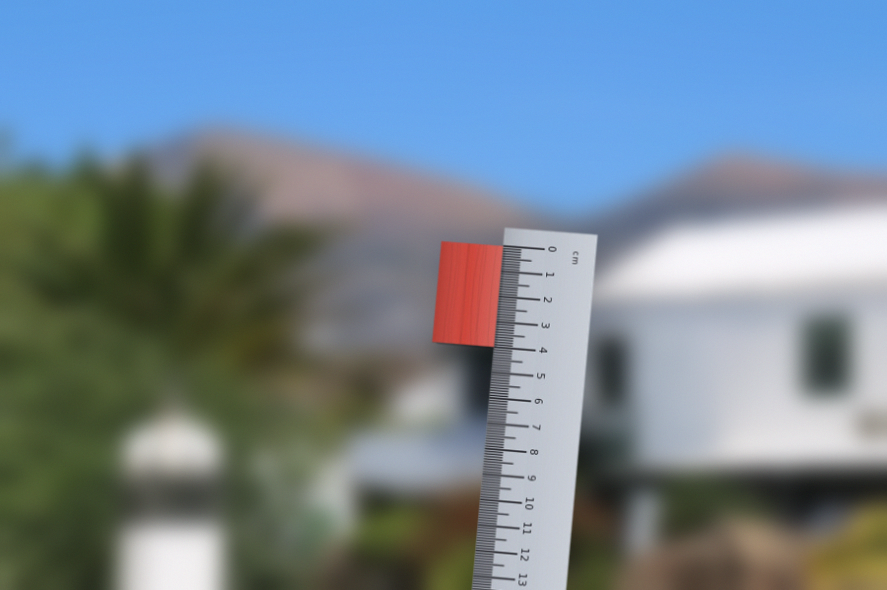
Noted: {"value": 4, "unit": "cm"}
